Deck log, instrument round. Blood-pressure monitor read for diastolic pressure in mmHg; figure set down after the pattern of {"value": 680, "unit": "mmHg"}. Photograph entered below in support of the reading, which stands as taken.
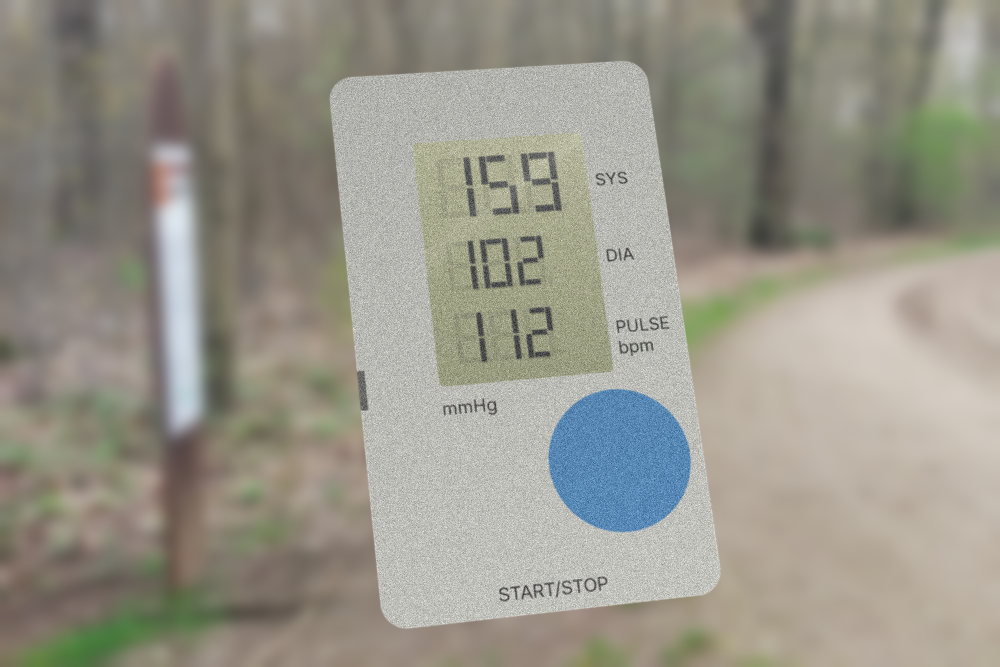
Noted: {"value": 102, "unit": "mmHg"}
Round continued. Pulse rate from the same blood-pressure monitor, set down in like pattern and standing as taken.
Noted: {"value": 112, "unit": "bpm"}
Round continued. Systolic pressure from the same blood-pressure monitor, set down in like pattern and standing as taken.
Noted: {"value": 159, "unit": "mmHg"}
